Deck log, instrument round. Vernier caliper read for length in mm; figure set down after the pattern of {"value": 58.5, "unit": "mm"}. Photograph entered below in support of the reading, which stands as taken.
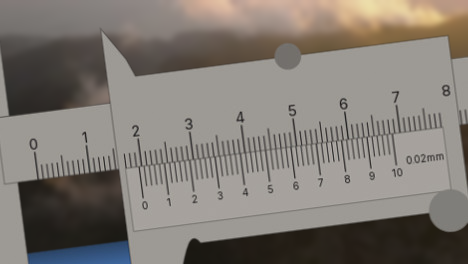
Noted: {"value": 19.5, "unit": "mm"}
